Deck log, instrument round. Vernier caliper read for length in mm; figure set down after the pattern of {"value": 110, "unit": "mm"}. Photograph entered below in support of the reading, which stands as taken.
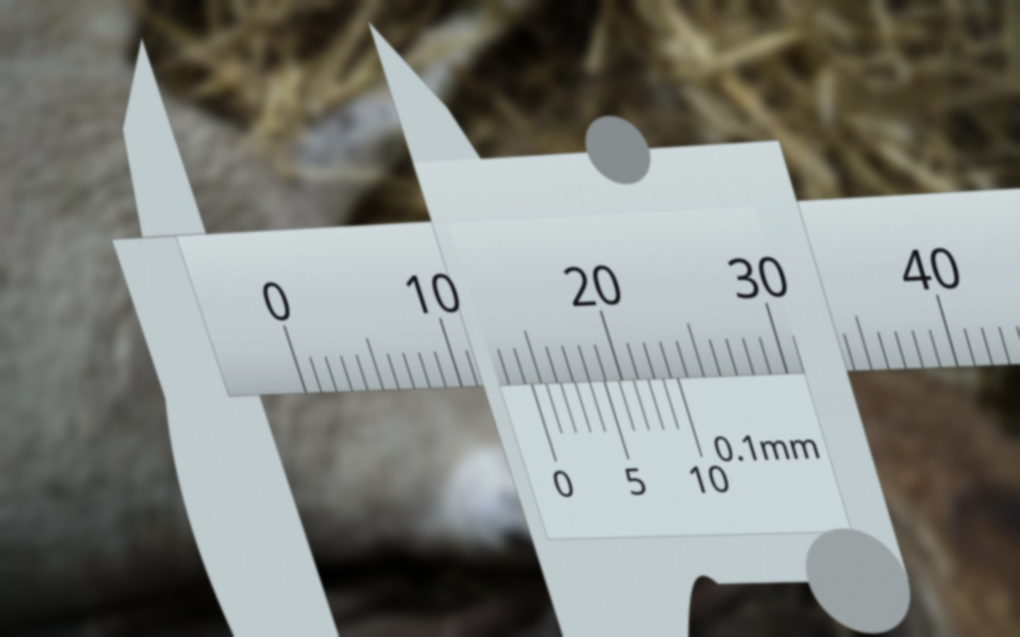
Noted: {"value": 14.4, "unit": "mm"}
